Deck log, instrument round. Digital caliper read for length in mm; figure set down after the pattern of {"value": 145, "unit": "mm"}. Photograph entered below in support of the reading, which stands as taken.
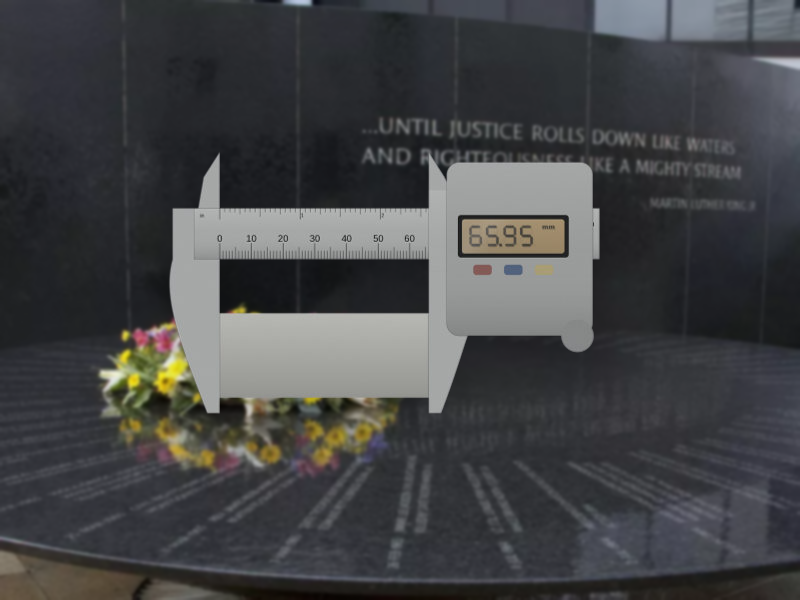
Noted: {"value": 65.95, "unit": "mm"}
